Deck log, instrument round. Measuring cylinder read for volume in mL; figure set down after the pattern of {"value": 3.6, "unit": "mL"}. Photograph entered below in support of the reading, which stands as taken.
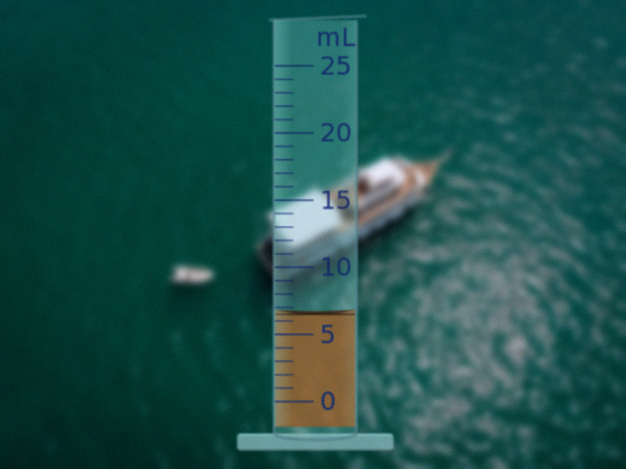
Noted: {"value": 6.5, "unit": "mL"}
